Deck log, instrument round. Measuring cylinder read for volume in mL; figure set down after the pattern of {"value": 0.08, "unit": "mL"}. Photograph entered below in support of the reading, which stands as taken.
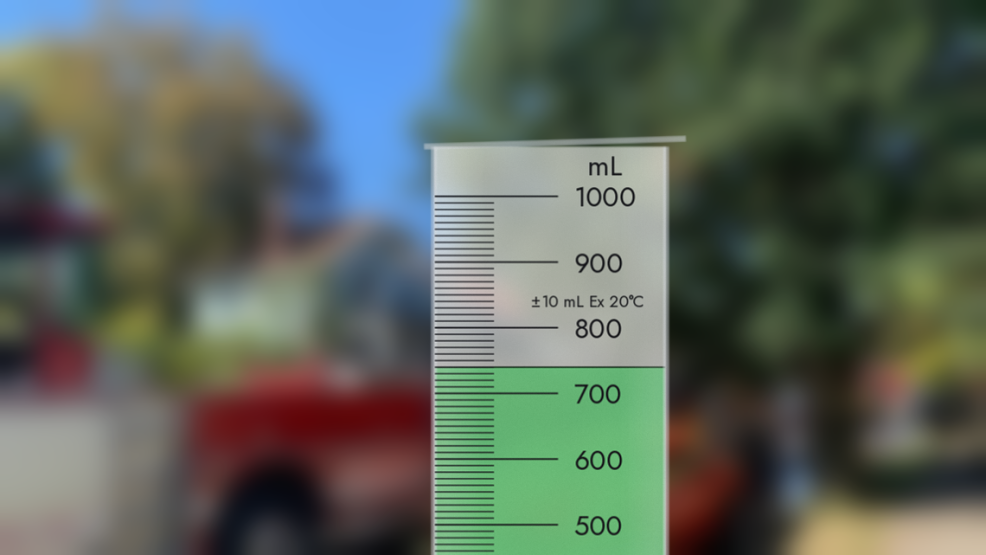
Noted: {"value": 740, "unit": "mL"}
